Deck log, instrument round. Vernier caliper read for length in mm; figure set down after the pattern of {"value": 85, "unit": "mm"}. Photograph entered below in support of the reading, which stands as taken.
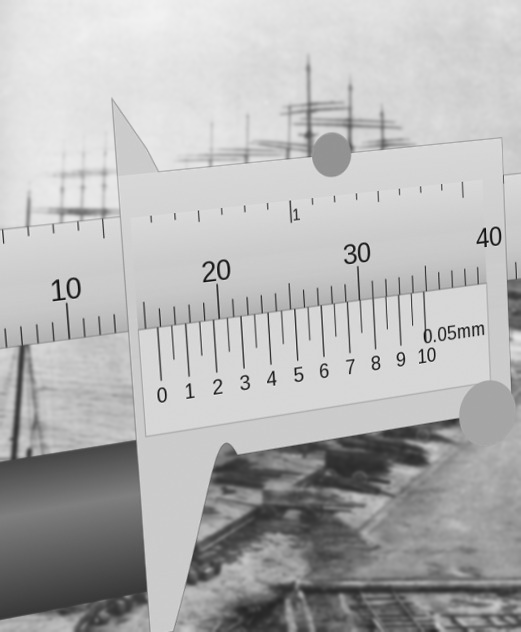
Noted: {"value": 15.8, "unit": "mm"}
